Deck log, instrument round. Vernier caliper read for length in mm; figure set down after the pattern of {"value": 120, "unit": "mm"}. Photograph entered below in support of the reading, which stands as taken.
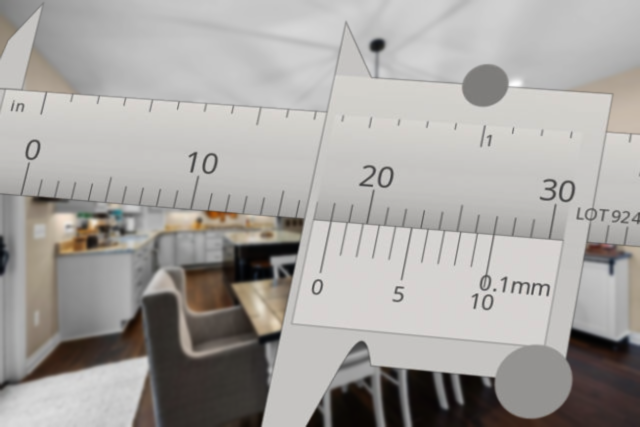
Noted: {"value": 18.0, "unit": "mm"}
